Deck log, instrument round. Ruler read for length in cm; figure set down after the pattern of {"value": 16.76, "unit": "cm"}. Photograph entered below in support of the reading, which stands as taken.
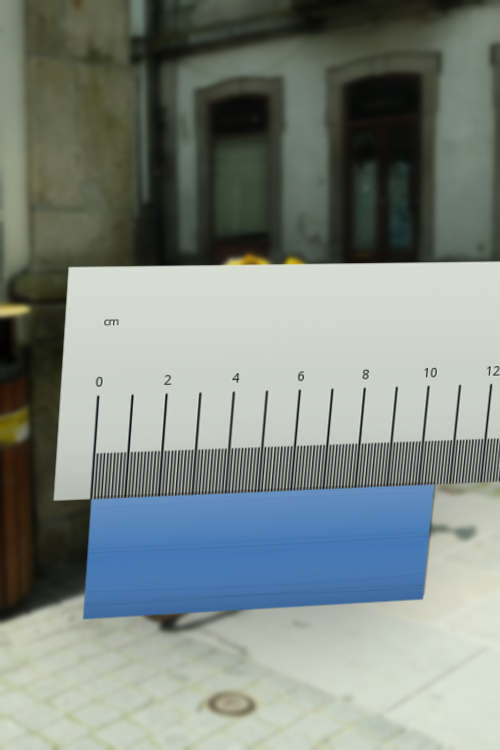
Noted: {"value": 10.5, "unit": "cm"}
